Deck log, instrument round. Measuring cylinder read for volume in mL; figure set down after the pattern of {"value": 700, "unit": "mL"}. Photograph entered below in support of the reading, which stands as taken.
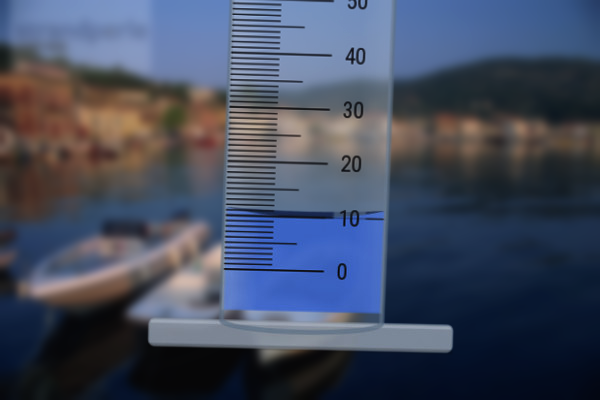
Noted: {"value": 10, "unit": "mL"}
